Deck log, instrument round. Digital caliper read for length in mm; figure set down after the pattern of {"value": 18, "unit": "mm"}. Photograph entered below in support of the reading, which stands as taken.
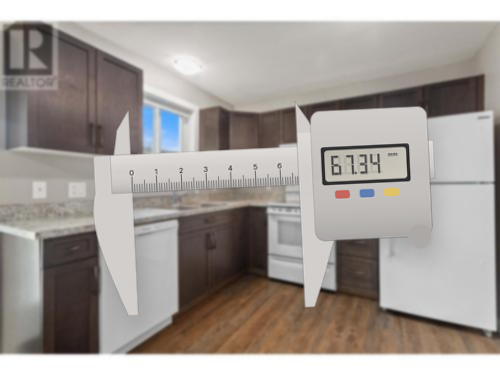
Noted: {"value": 67.34, "unit": "mm"}
